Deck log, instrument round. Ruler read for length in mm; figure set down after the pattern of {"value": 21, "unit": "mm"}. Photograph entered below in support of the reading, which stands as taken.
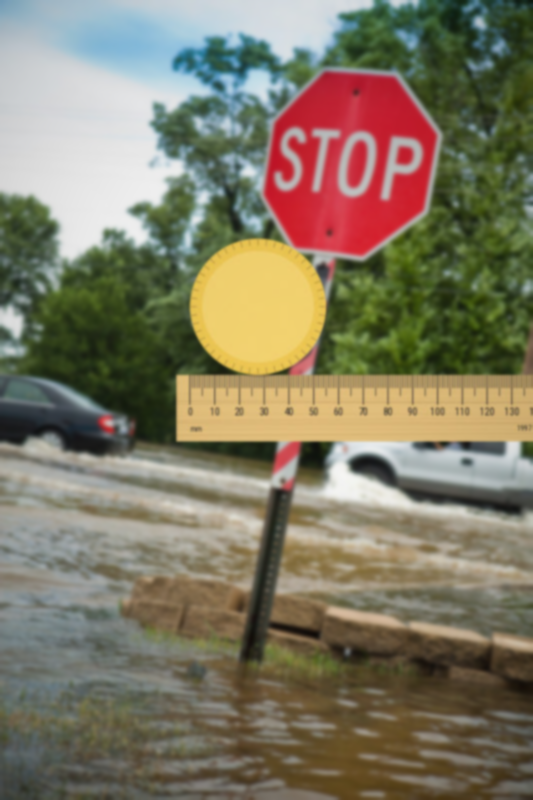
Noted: {"value": 55, "unit": "mm"}
